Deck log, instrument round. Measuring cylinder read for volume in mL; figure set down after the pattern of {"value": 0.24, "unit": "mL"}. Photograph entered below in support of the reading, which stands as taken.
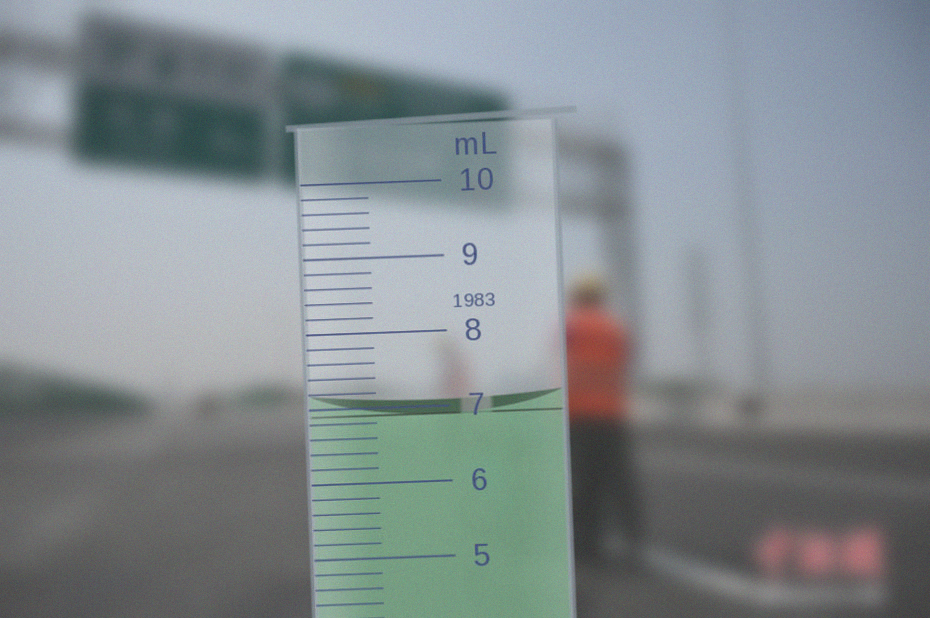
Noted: {"value": 6.9, "unit": "mL"}
